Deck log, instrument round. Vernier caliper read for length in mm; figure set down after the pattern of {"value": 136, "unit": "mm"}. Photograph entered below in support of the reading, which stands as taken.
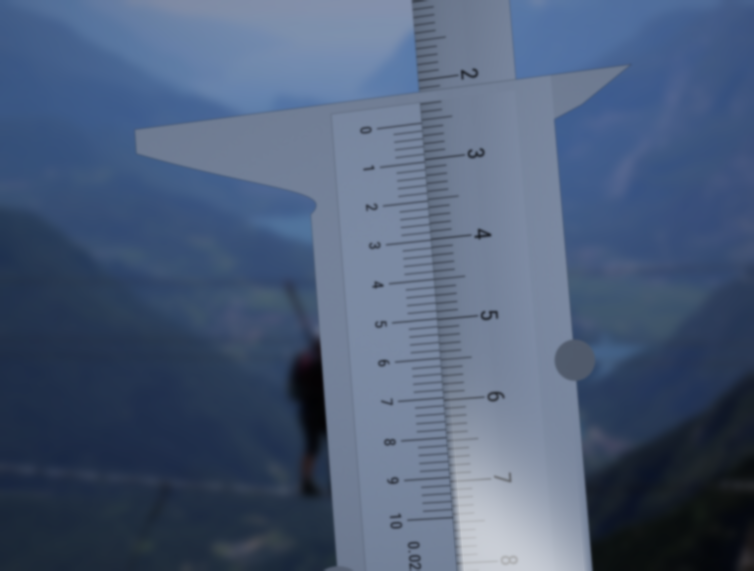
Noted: {"value": 25.4, "unit": "mm"}
